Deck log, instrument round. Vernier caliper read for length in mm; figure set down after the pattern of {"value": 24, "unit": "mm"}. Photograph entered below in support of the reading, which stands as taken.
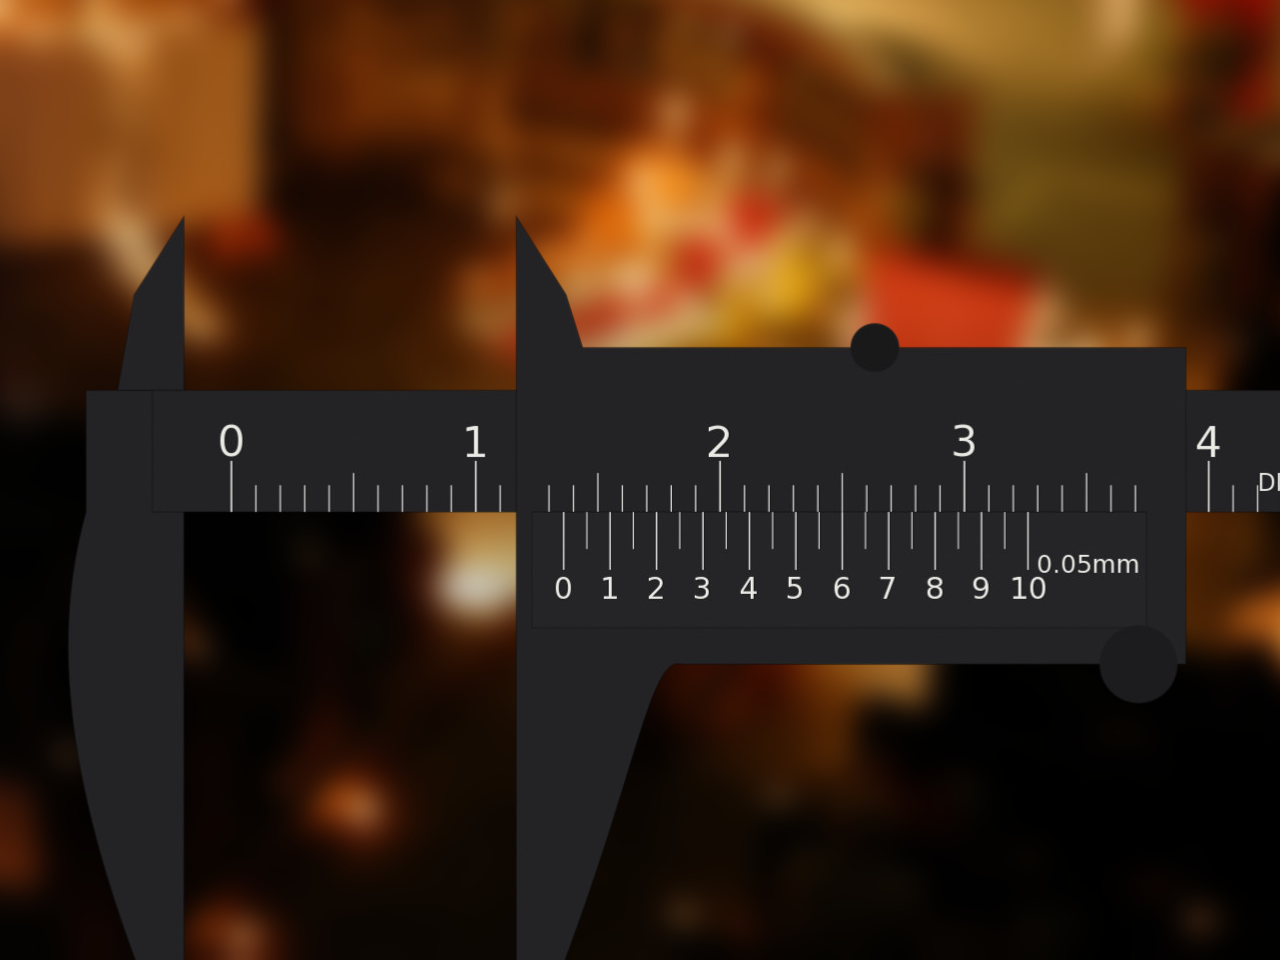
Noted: {"value": 13.60, "unit": "mm"}
